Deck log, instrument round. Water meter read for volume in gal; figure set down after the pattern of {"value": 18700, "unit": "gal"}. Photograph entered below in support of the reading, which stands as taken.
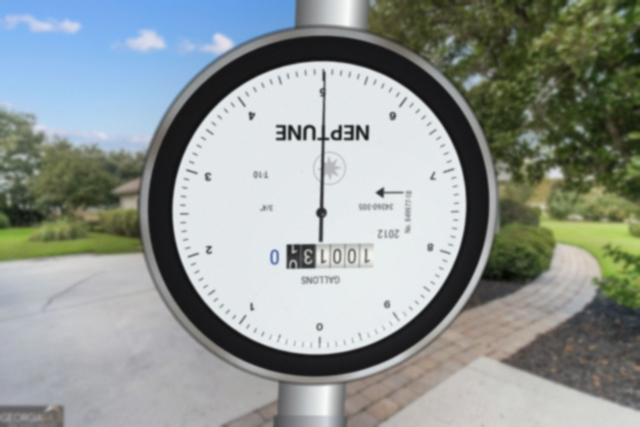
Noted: {"value": 1001305.0, "unit": "gal"}
